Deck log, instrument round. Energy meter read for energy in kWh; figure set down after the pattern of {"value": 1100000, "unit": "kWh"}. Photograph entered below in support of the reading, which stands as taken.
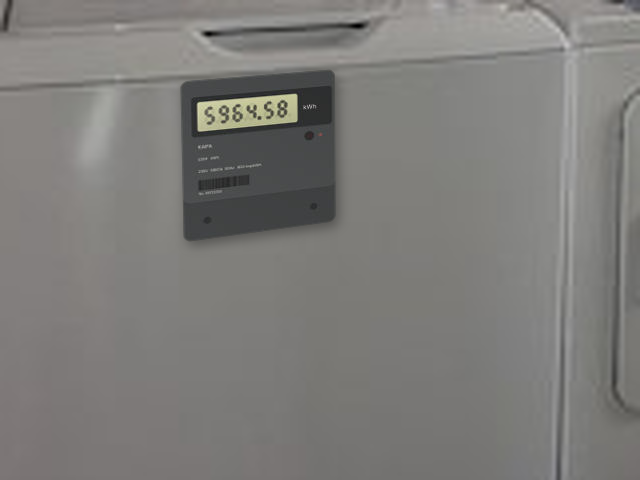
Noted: {"value": 5964.58, "unit": "kWh"}
